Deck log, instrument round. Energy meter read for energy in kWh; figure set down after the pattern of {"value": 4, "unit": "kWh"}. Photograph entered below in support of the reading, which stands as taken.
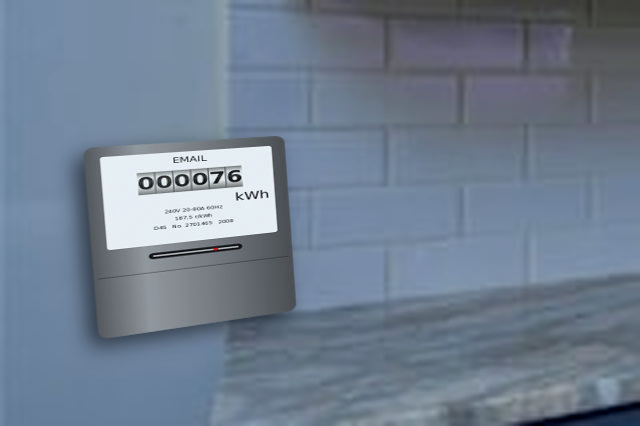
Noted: {"value": 76, "unit": "kWh"}
